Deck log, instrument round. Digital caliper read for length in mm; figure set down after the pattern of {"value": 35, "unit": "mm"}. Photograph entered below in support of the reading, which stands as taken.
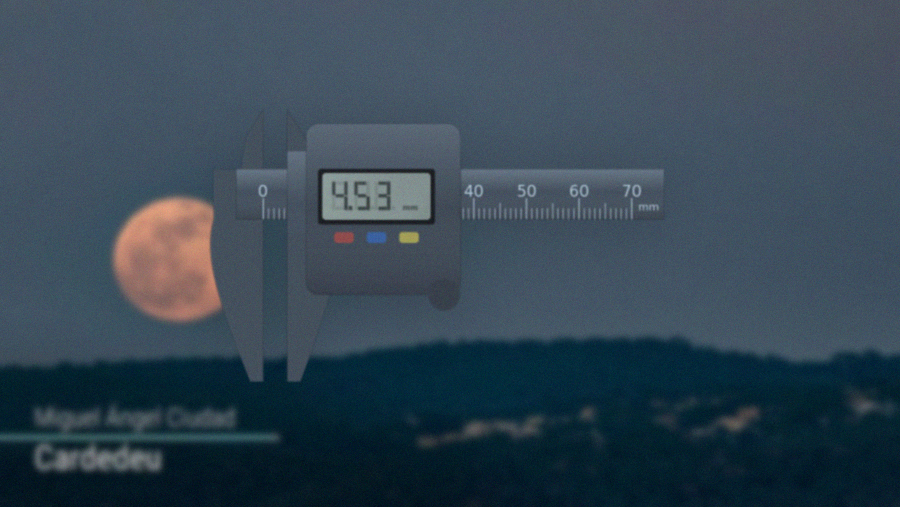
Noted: {"value": 4.53, "unit": "mm"}
